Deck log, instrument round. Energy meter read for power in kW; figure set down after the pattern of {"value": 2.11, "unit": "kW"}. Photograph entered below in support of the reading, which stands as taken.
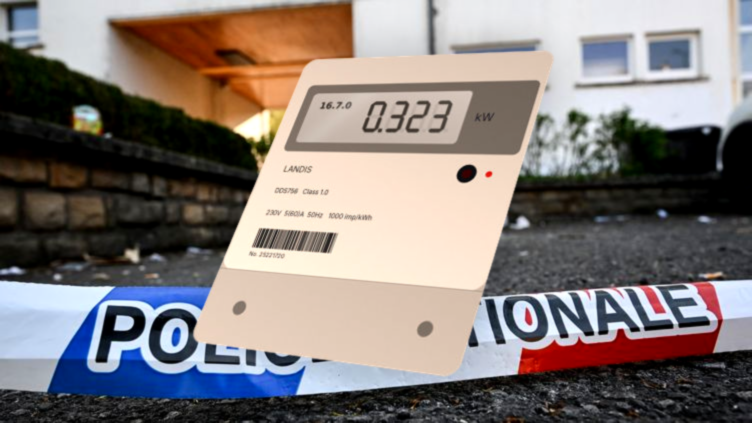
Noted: {"value": 0.323, "unit": "kW"}
